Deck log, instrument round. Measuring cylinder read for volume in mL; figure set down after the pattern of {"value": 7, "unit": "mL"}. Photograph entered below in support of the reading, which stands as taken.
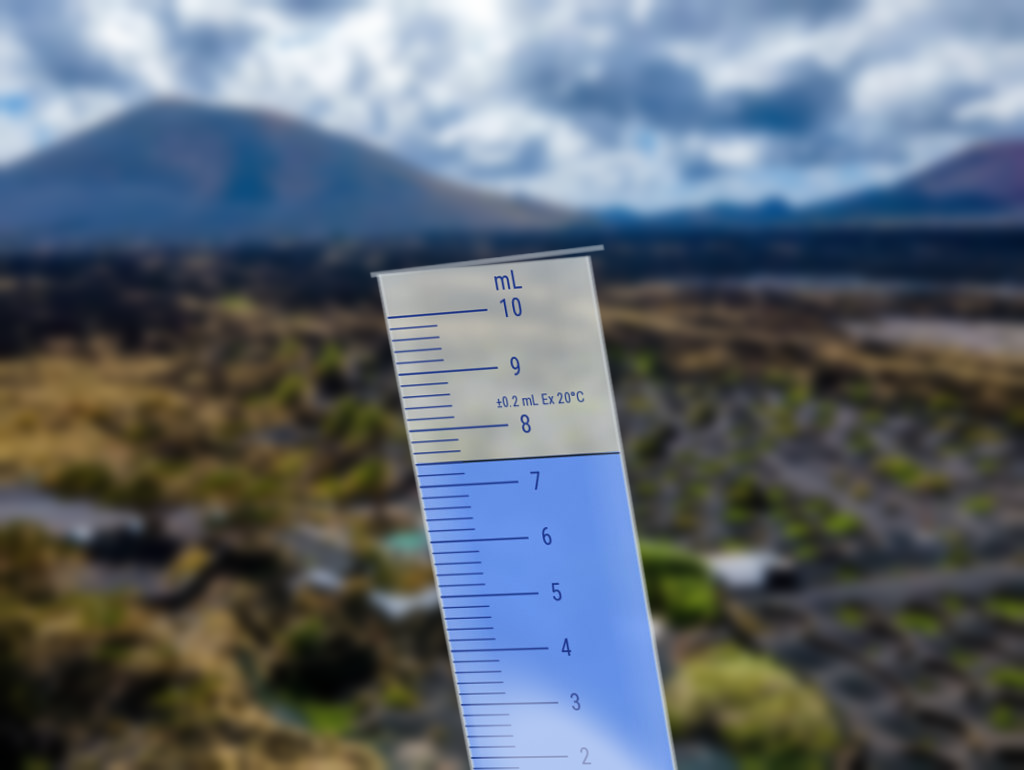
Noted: {"value": 7.4, "unit": "mL"}
